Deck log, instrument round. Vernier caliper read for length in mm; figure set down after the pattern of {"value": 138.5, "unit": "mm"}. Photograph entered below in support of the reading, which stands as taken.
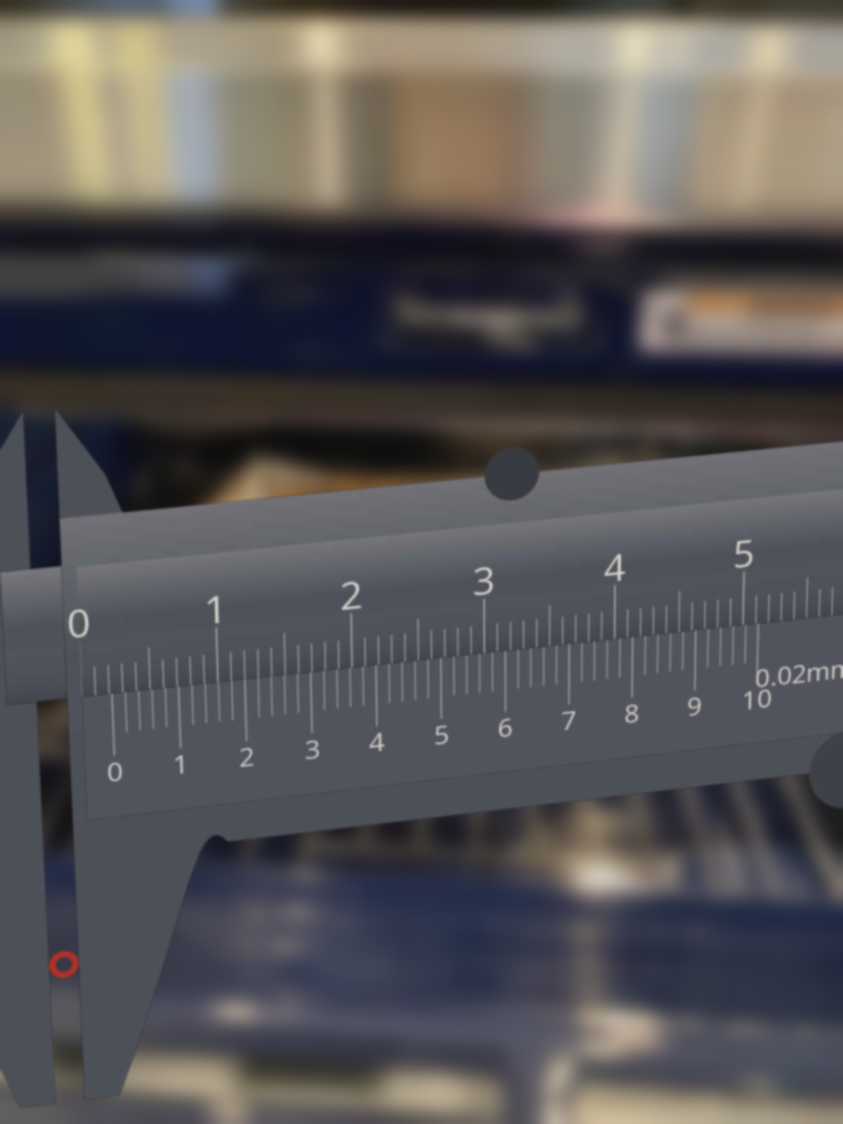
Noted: {"value": 2.2, "unit": "mm"}
